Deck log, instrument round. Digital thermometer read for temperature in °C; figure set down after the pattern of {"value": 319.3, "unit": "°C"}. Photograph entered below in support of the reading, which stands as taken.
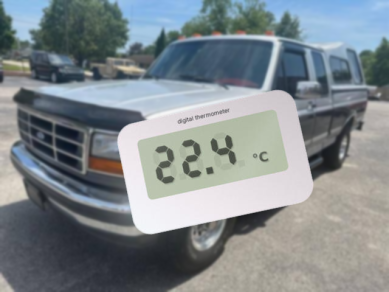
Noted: {"value": 22.4, "unit": "°C"}
